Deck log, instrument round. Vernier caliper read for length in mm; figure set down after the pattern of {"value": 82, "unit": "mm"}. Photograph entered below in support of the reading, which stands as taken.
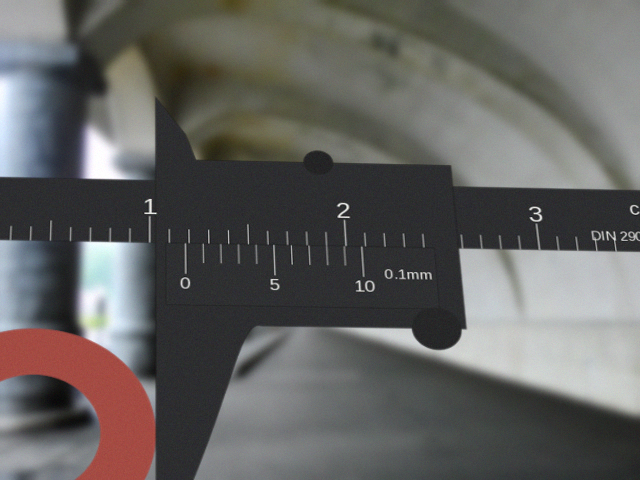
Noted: {"value": 11.8, "unit": "mm"}
